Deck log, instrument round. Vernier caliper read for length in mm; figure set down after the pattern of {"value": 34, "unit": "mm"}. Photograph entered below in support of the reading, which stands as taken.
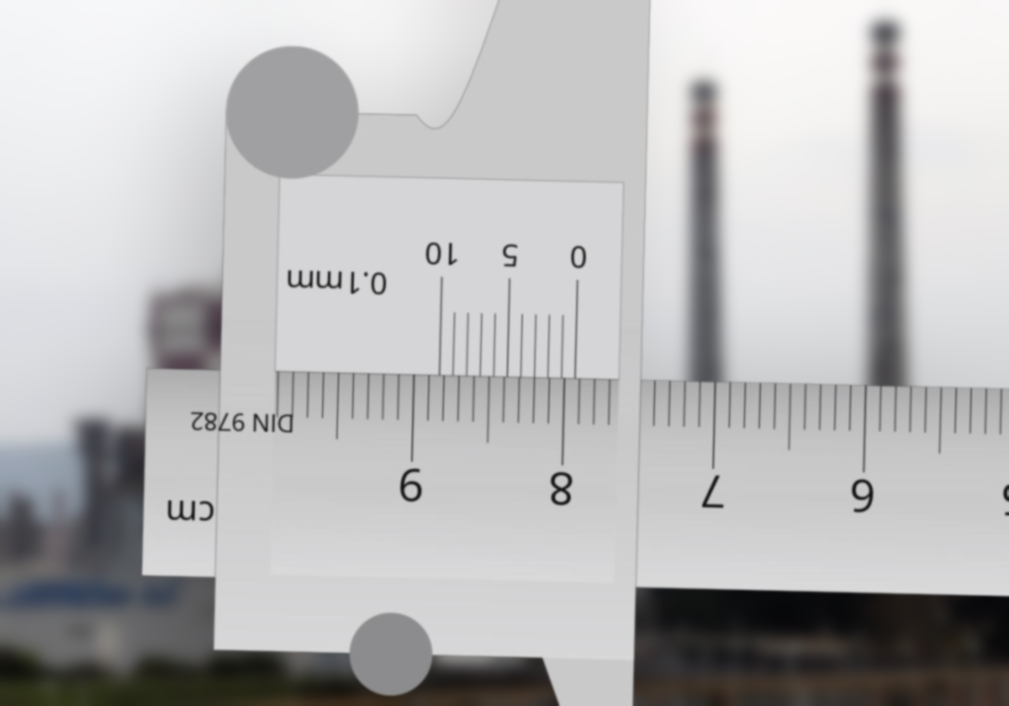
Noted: {"value": 79.3, "unit": "mm"}
